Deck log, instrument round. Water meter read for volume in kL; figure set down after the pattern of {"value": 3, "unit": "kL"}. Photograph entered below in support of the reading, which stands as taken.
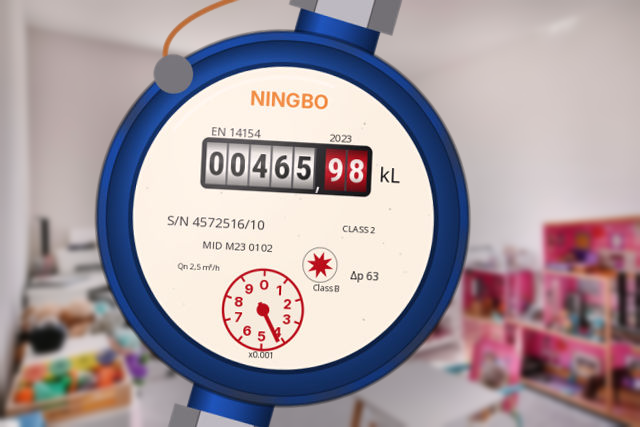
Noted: {"value": 465.984, "unit": "kL"}
